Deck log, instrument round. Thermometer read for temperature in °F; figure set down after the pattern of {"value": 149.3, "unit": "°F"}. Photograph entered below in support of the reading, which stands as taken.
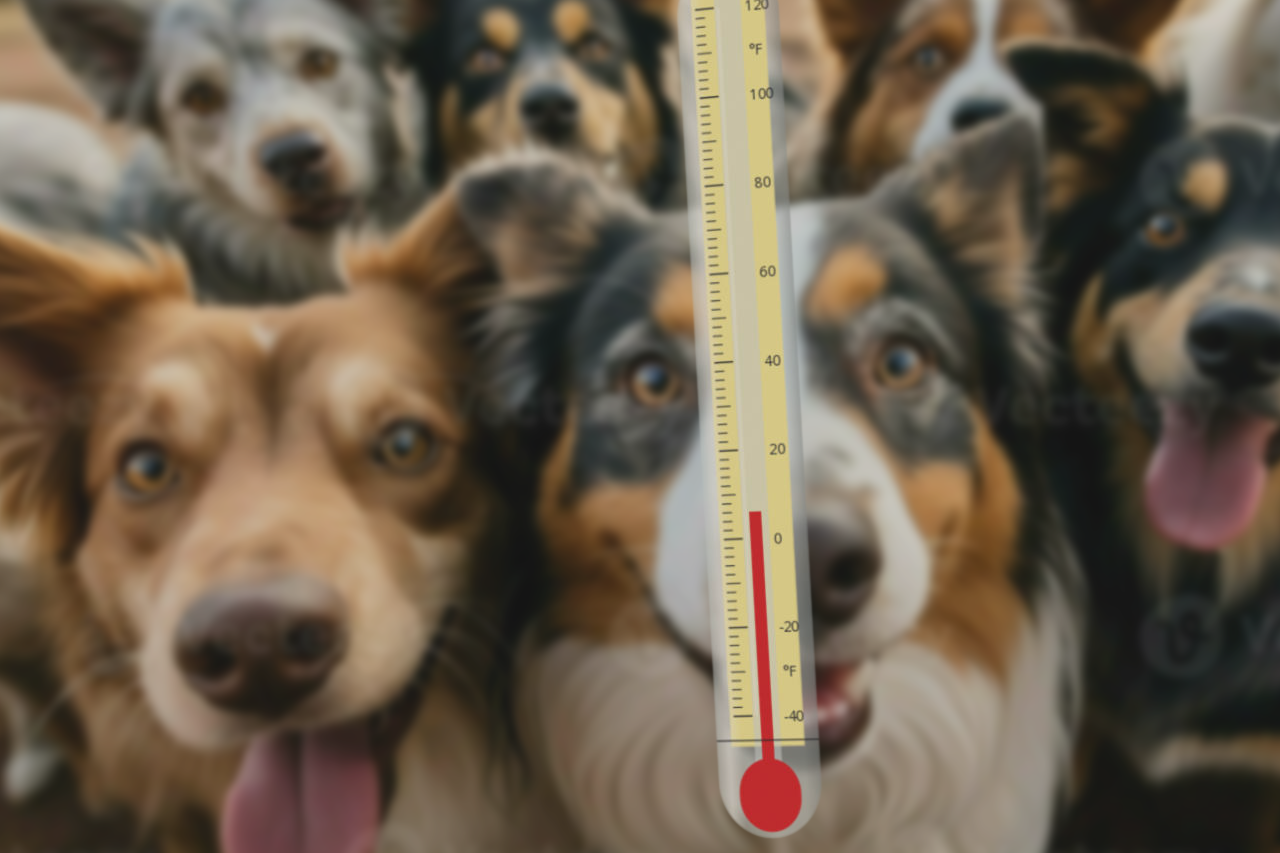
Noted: {"value": 6, "unit": "°F"}
